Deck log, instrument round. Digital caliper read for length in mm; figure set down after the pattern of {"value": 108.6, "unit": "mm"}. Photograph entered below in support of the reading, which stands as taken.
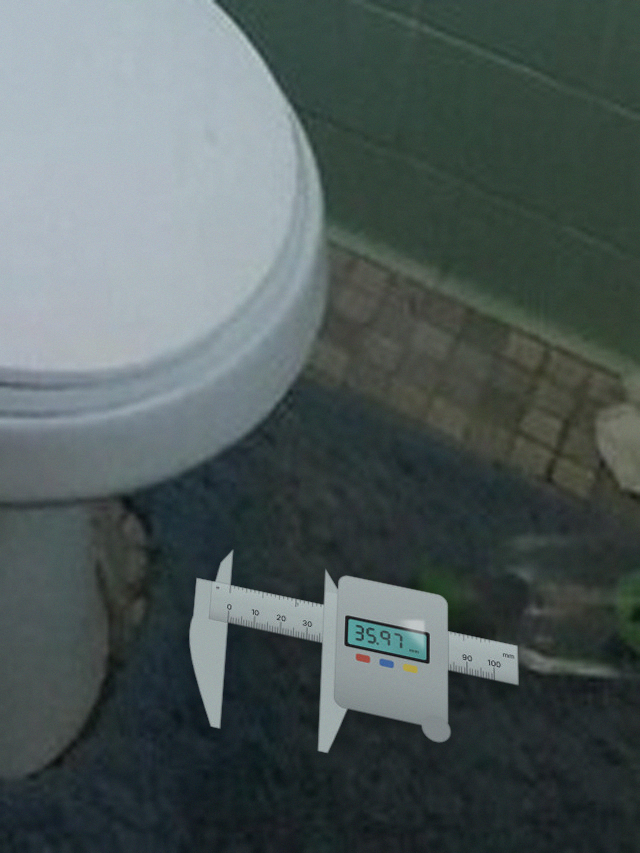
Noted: {"value": 35.97, "unit": "mm"}
